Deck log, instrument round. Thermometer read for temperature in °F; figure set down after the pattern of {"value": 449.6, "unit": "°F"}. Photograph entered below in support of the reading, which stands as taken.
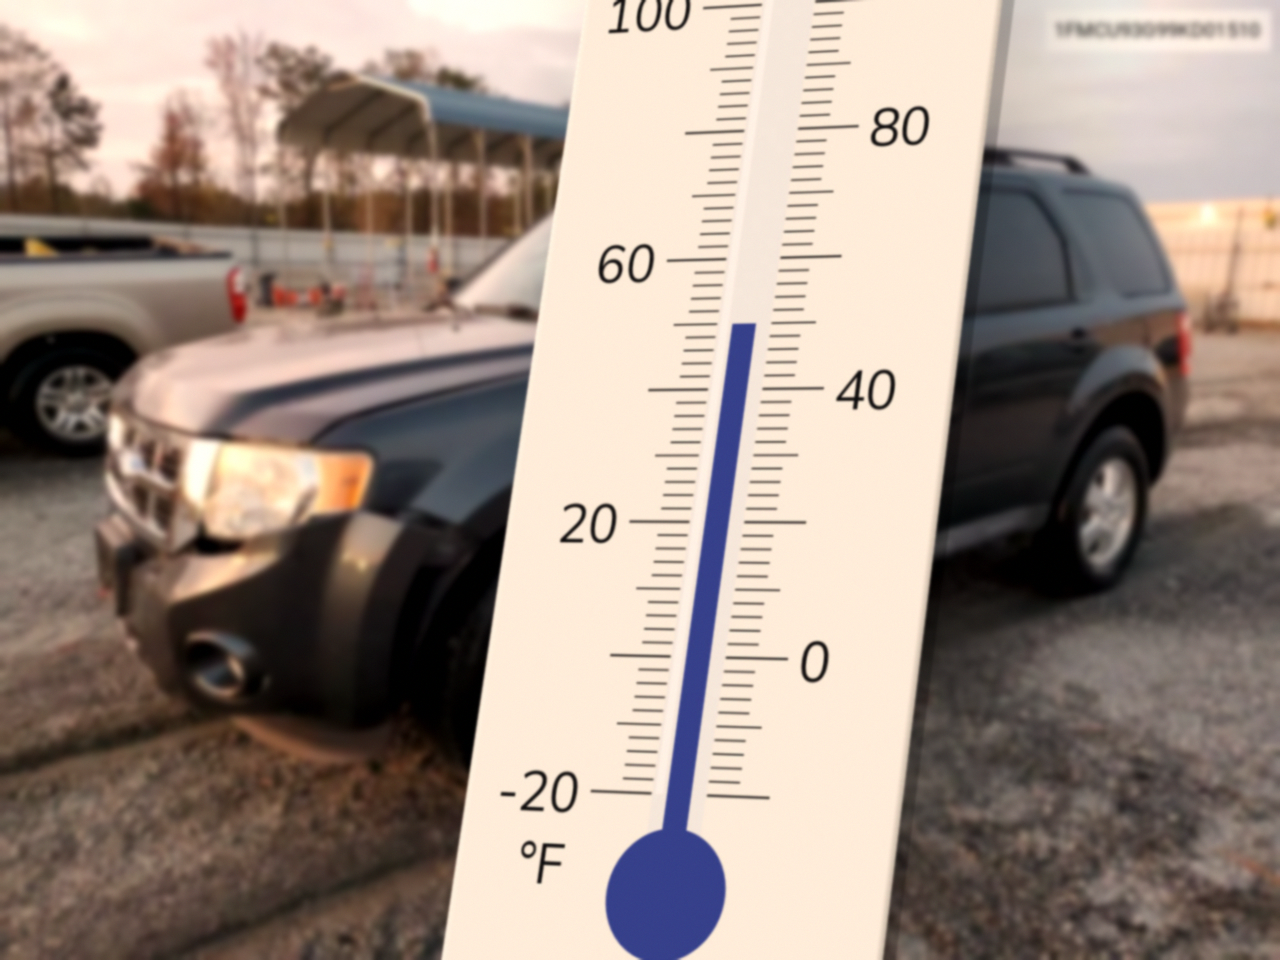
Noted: {"value": 50, "unit": "°F"}
